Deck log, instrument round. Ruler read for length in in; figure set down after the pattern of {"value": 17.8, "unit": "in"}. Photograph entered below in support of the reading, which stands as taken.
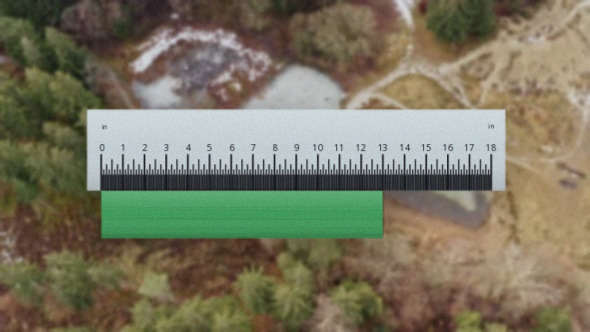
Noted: {"value": 13, "unit": "in"}
